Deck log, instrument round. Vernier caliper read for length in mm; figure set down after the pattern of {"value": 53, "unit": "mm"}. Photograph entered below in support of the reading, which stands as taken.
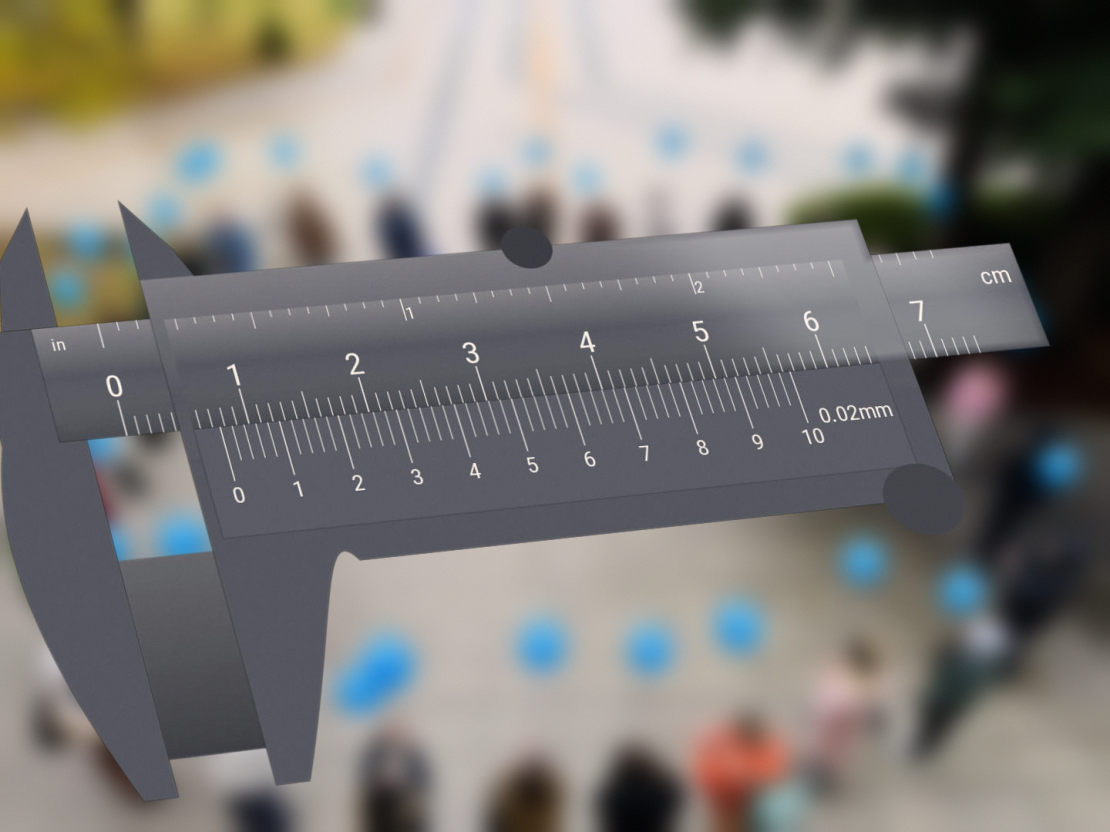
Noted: {"value": 7.6, "unit": "mm"}
